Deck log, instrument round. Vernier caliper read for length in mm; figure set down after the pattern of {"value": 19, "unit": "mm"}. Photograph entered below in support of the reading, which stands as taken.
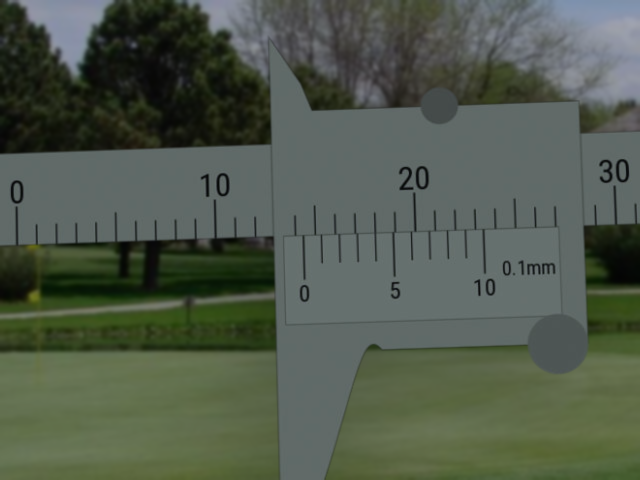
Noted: {"value": 14.4, "unit": "mm"}
